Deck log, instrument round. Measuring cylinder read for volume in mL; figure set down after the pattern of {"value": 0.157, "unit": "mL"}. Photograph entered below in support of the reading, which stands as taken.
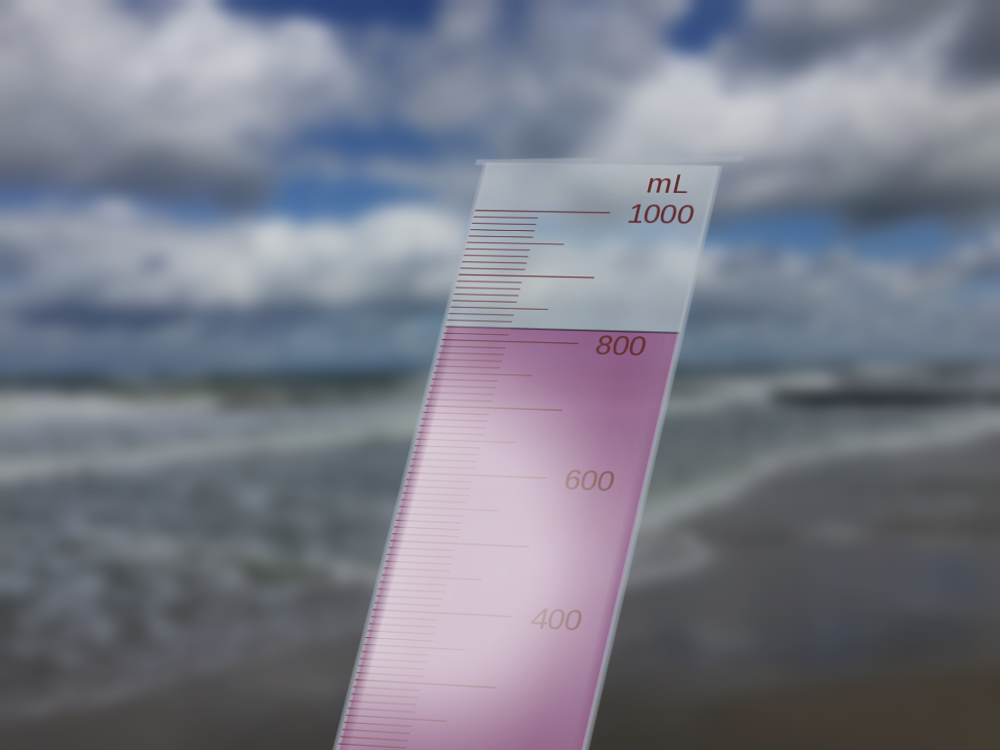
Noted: {"value": 820, "unit": "mL"}
